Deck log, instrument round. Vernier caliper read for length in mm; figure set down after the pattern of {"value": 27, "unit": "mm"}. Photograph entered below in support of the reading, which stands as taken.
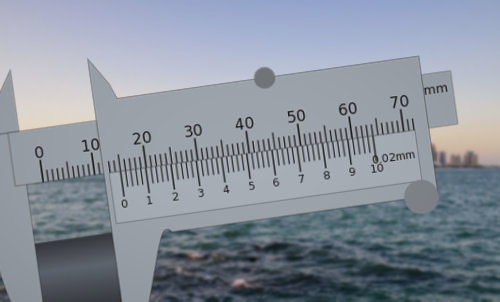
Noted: {"value": 15.0, "unit": "mm"}
